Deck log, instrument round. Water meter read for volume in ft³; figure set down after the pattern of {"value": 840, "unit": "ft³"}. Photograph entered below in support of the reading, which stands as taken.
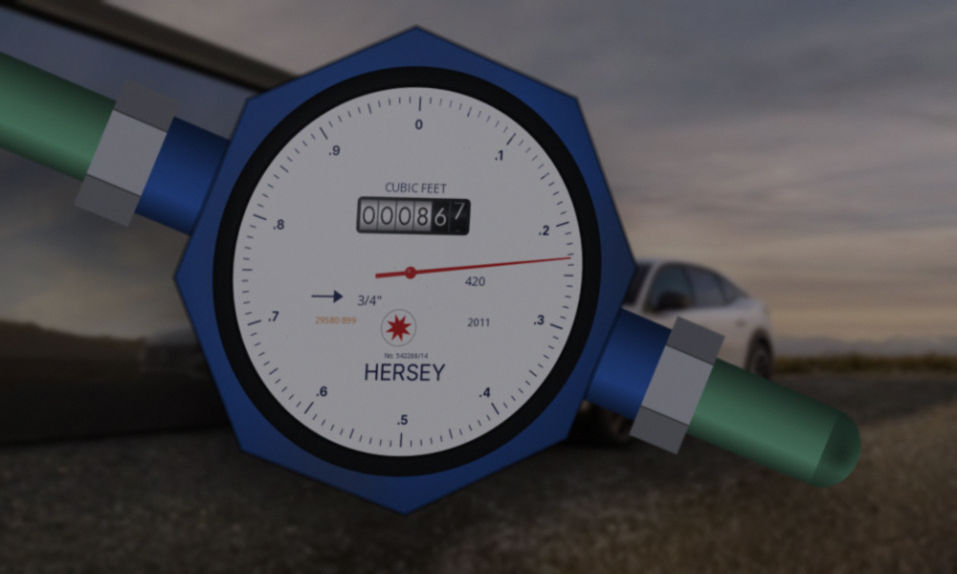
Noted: {"value": 867.23, "unit": "ft³"}
